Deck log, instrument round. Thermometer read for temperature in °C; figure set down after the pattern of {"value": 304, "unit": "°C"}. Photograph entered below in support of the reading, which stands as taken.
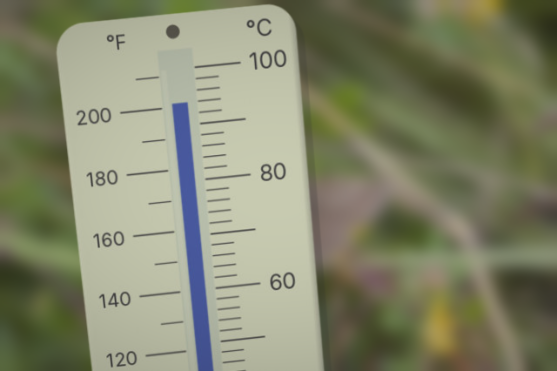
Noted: {"value": 94, "unit": "°C"}
